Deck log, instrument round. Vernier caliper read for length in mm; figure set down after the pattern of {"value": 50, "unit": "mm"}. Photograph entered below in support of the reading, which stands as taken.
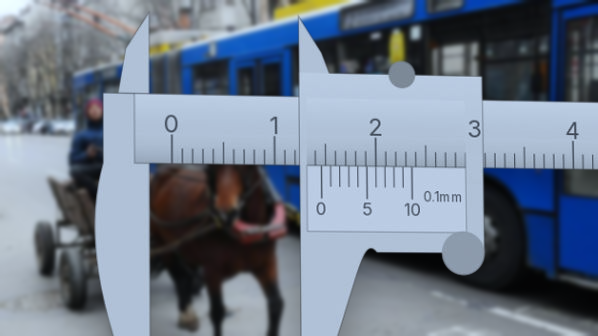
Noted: {"value": 14.6, "unit": "mm"}
